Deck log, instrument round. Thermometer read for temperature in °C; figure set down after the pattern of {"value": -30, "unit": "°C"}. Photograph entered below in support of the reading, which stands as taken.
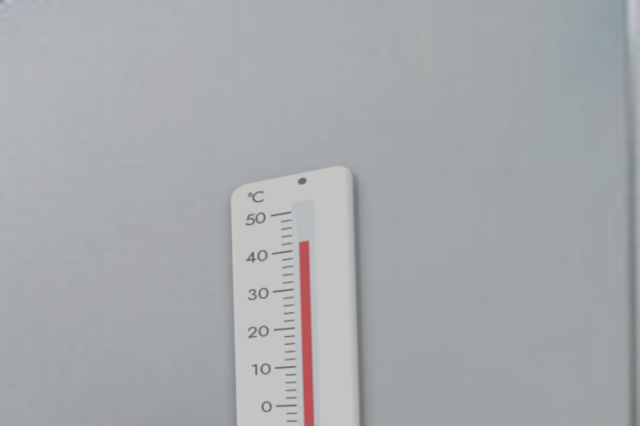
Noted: {"value": 42, "unit": "°C"}
